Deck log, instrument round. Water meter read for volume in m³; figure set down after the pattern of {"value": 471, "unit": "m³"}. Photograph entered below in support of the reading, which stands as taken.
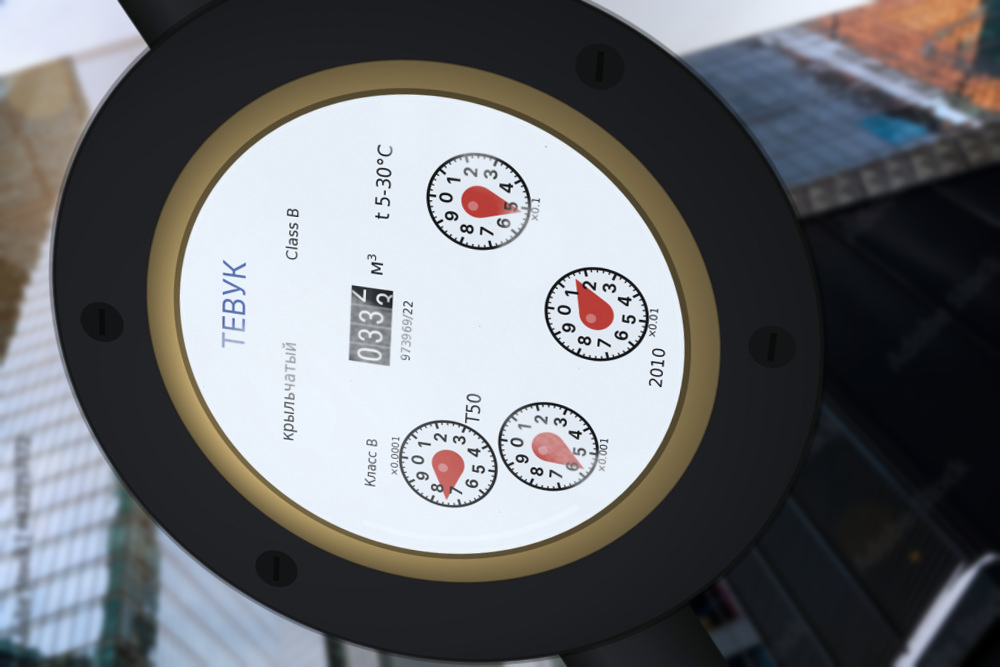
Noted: {"value": 332.5157, "unit": "m³"}
